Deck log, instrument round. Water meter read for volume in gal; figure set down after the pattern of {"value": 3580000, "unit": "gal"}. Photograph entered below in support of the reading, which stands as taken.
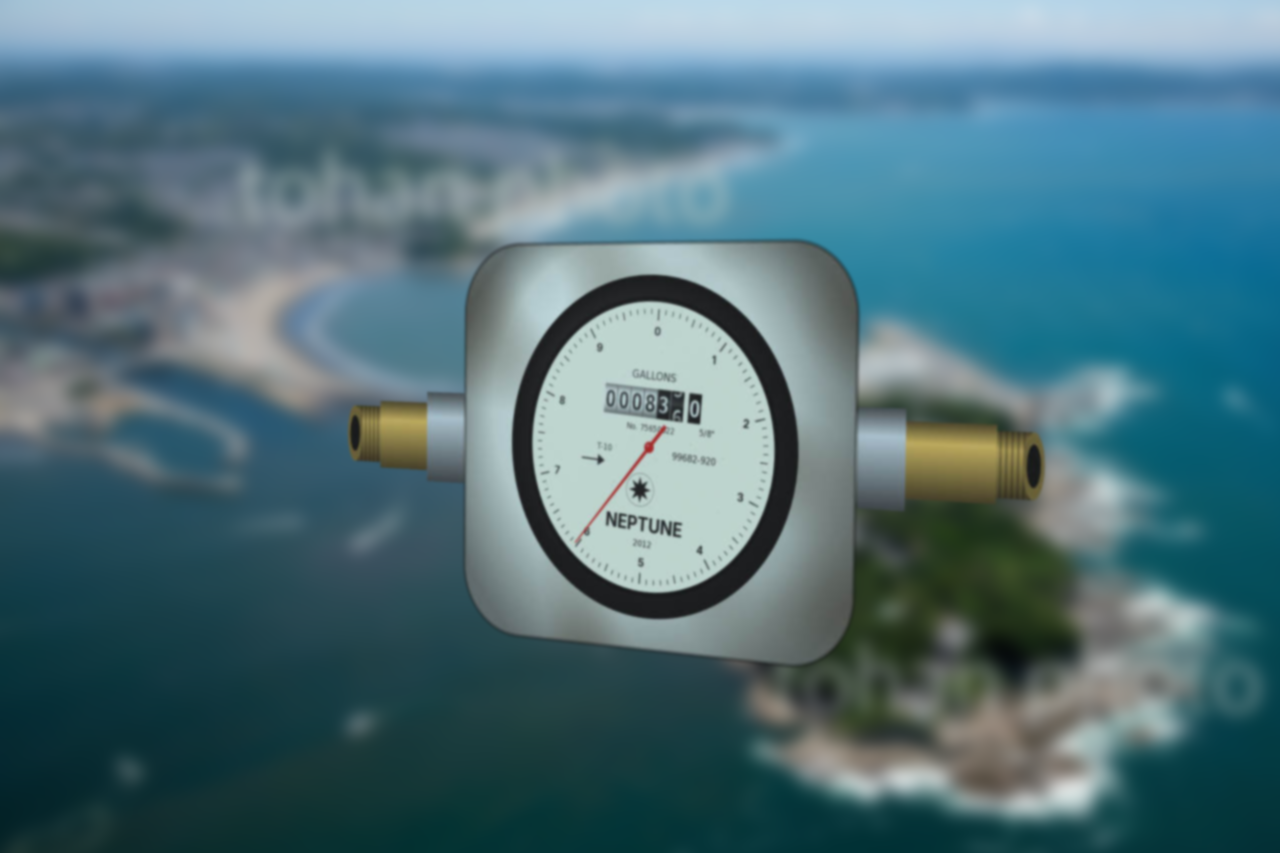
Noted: {"value": 8356.0, "unit": "gal"}
